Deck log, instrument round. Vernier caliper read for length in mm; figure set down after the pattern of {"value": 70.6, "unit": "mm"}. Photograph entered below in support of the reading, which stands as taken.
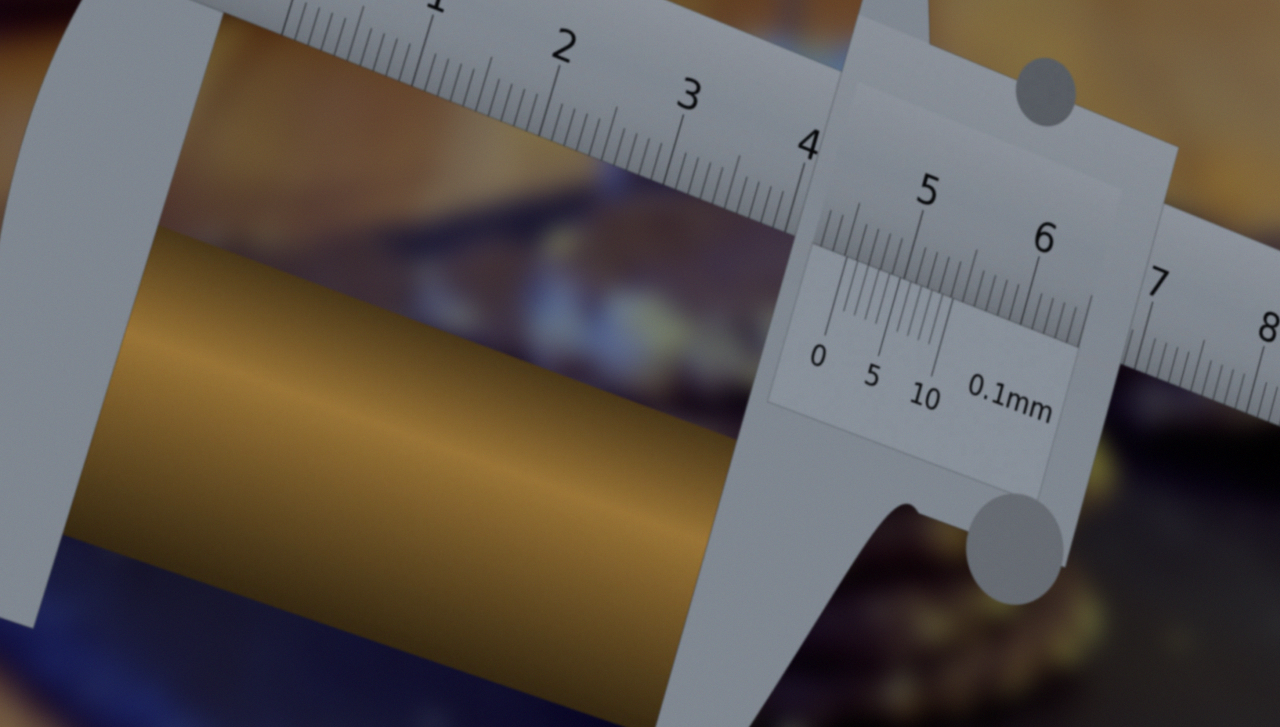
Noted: {"value": 45.2, "unit": "mm"}
